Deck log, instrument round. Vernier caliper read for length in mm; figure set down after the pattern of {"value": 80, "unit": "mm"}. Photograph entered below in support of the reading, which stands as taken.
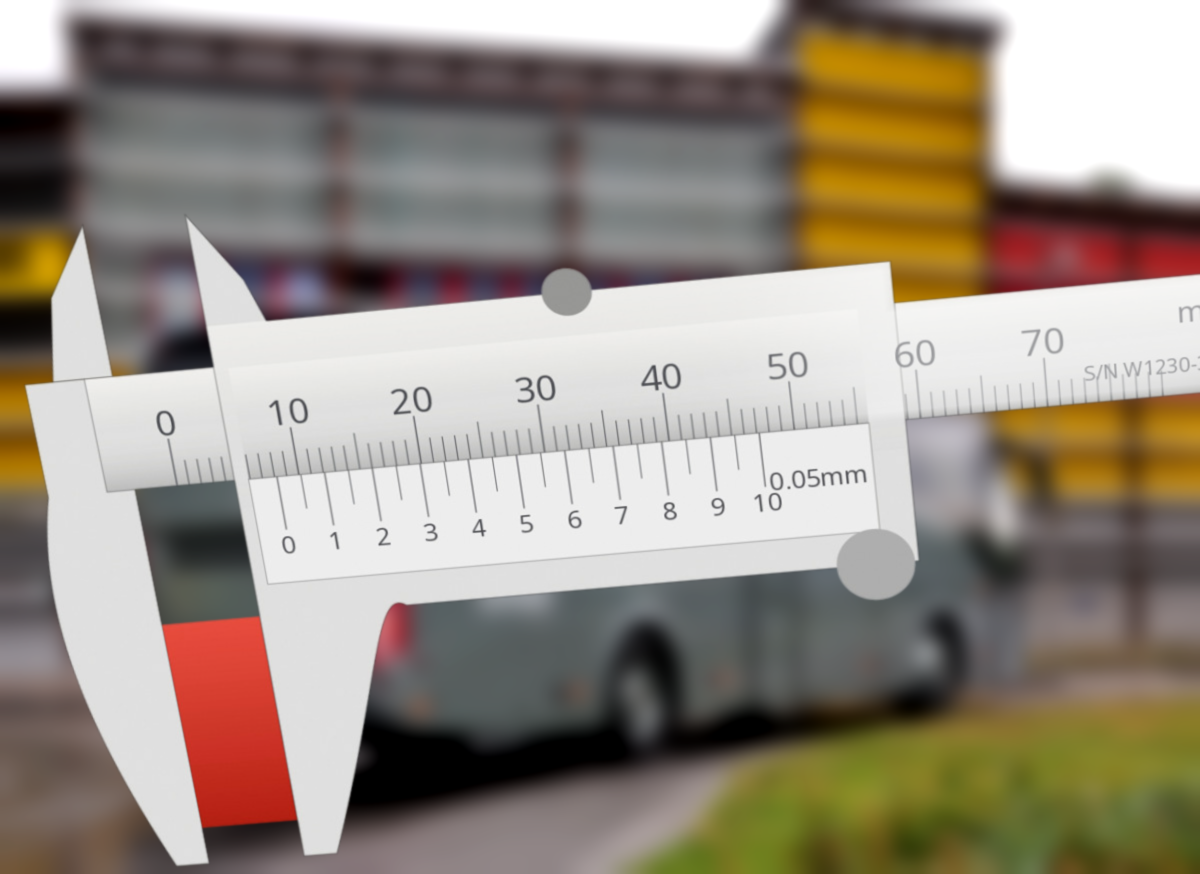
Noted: {"value": 8.2, "unit": "mm"}
